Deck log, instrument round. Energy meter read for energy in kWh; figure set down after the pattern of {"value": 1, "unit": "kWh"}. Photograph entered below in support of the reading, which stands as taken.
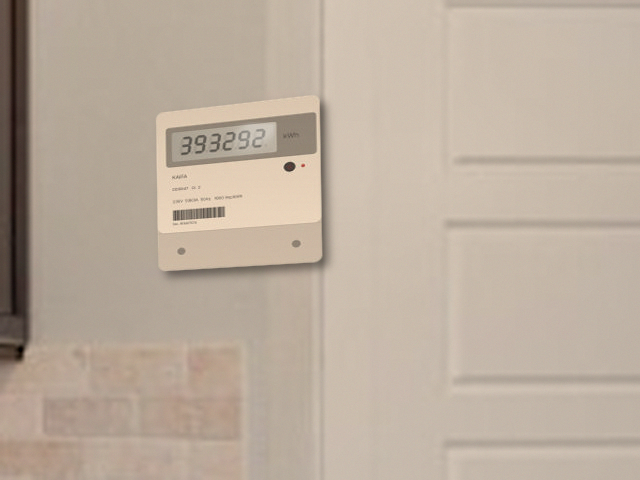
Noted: {"value": 393292, "unit": "kWh"}
